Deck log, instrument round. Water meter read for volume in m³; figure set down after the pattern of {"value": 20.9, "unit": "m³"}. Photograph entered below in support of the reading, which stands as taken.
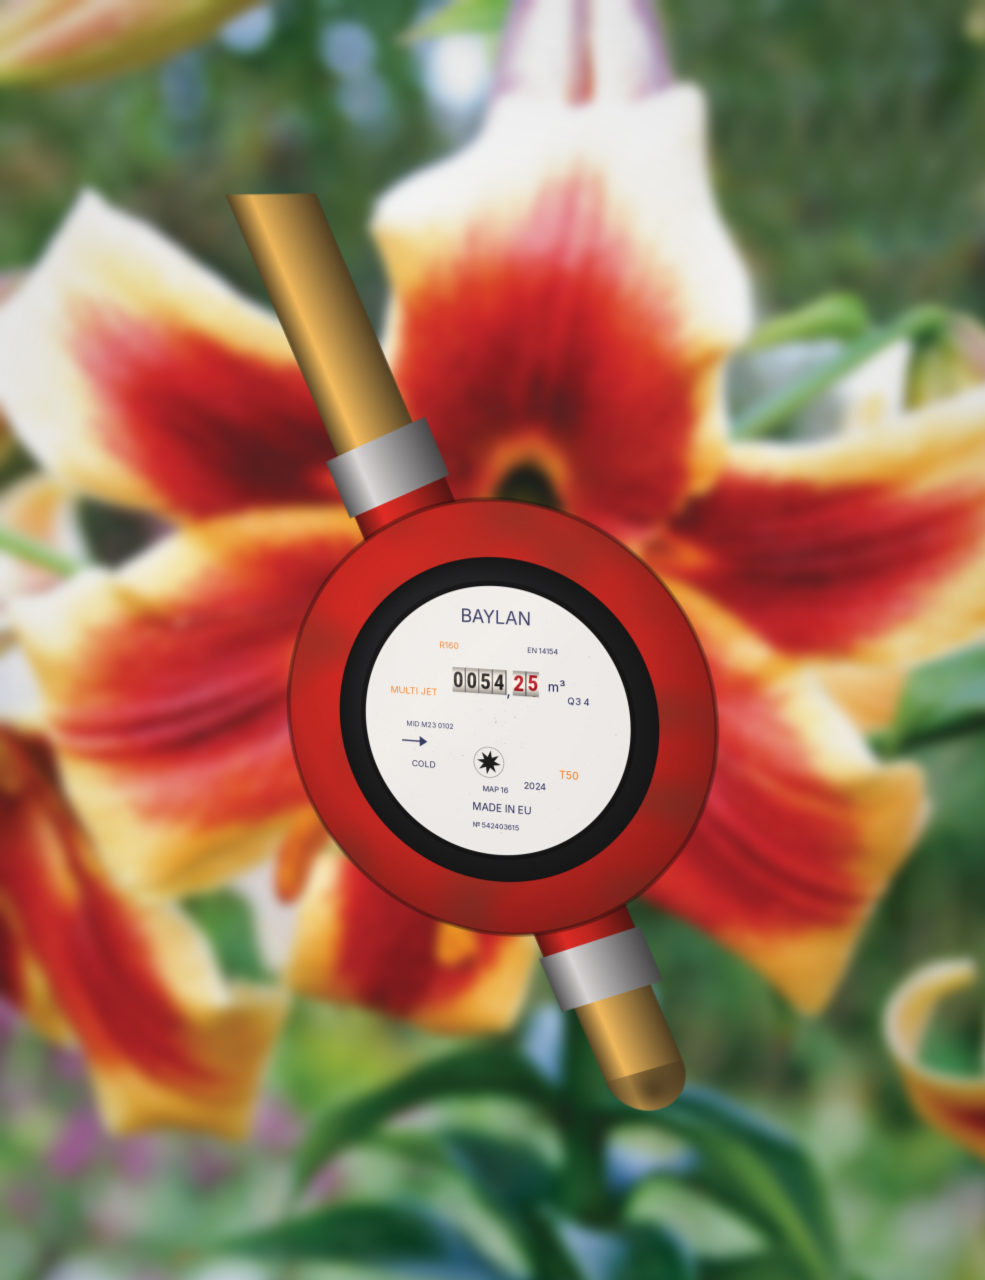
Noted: {"value": 54.25, "unit": "m³"}
